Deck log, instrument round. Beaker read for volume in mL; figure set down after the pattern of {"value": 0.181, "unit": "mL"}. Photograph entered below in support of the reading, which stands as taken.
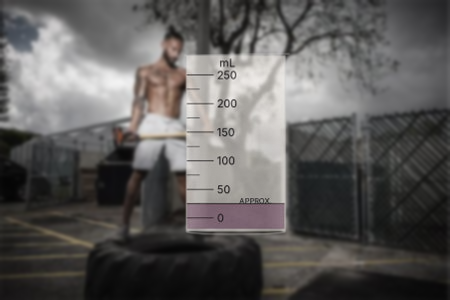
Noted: {"value": 25, "unit": "mL"}
